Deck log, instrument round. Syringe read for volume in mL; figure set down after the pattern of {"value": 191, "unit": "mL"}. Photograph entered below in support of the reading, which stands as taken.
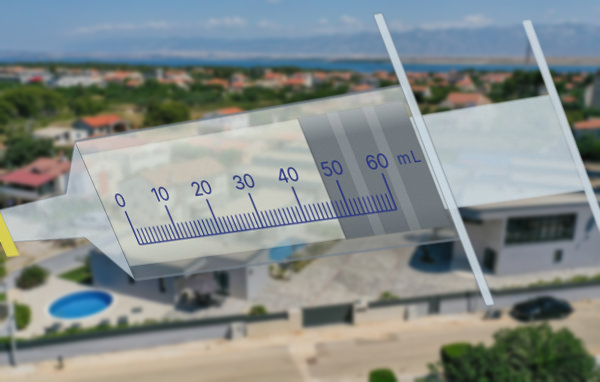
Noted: {"value": 47, "unit": "mL"}
